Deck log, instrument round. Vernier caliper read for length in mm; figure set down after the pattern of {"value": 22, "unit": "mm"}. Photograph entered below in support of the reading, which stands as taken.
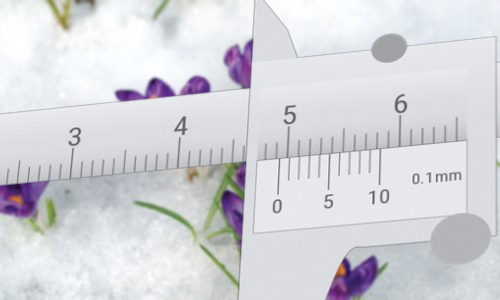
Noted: {"value": 49.3, "unit": "mm"}
